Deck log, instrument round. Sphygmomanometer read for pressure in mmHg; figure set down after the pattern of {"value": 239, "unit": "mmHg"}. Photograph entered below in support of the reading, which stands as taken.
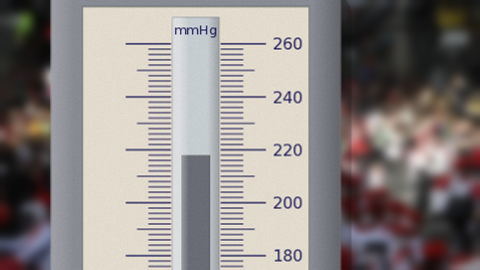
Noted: {"value": 218, "unit": "mmHg"}
